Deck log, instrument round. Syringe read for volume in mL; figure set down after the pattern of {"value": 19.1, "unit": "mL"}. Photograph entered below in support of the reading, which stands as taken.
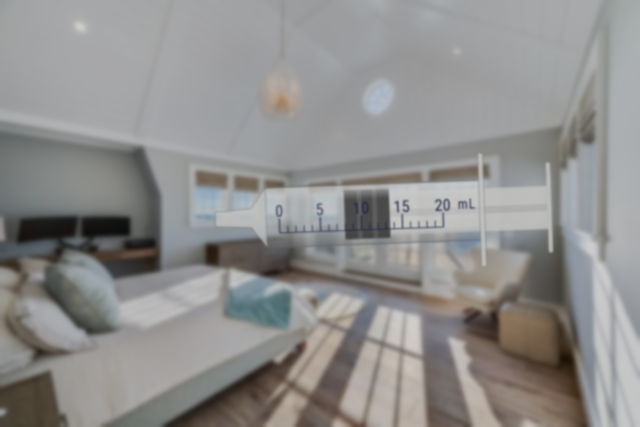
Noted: {"value": 8, "unit": "mL"}
